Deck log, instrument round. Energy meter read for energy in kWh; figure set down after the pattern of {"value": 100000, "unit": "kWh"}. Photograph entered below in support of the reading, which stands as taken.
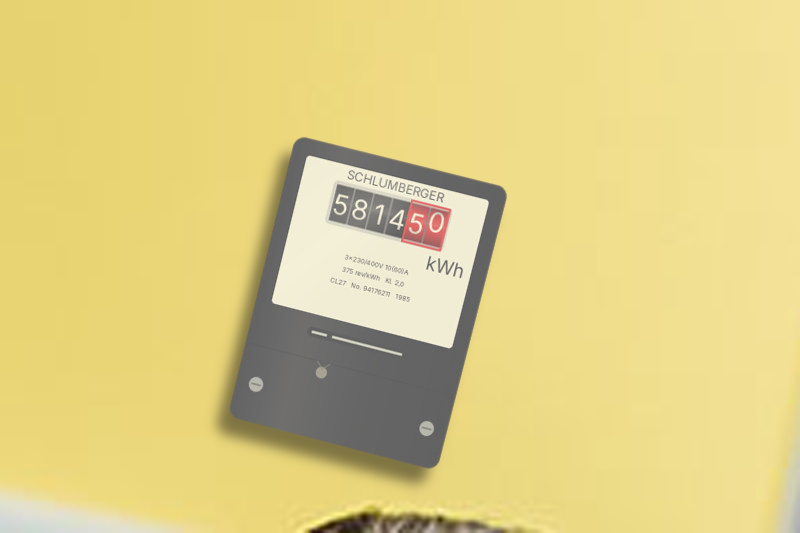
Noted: {"value": 5814.50, "unit": "kWh"}
